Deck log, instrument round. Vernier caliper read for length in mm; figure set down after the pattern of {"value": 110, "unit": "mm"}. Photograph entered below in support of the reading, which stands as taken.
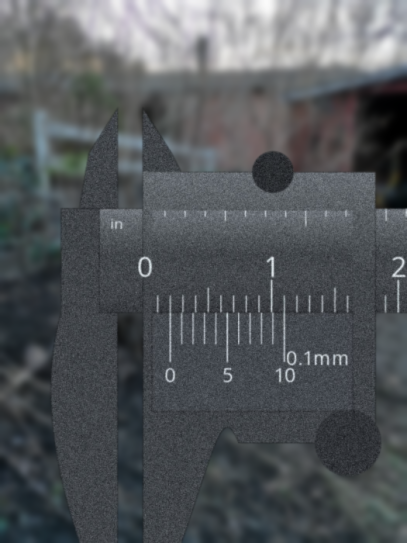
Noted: {"value": 2.0, "unit": "mm"}
